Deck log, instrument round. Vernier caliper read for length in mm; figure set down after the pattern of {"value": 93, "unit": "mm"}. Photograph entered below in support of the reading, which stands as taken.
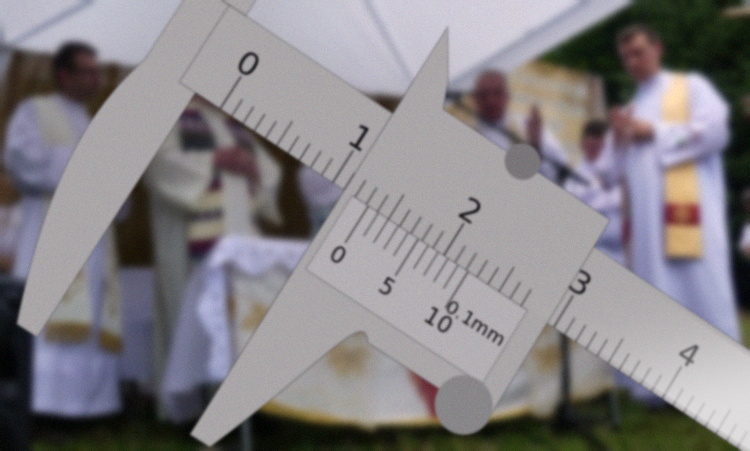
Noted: {"value": 13.2, "unit": "mm"}
